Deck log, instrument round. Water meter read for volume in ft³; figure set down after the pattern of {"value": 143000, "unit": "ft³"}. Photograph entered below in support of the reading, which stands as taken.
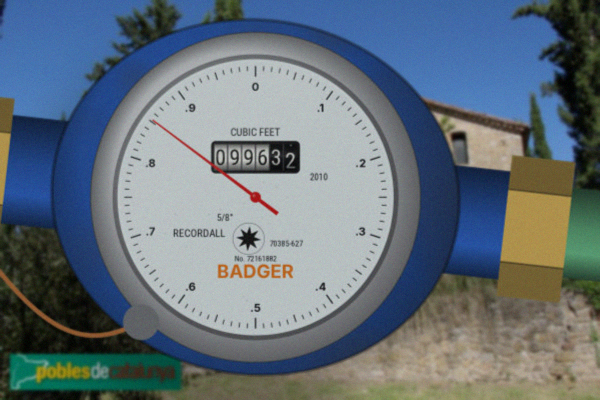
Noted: {"value": 99631.85, "unit": "ft³"}
